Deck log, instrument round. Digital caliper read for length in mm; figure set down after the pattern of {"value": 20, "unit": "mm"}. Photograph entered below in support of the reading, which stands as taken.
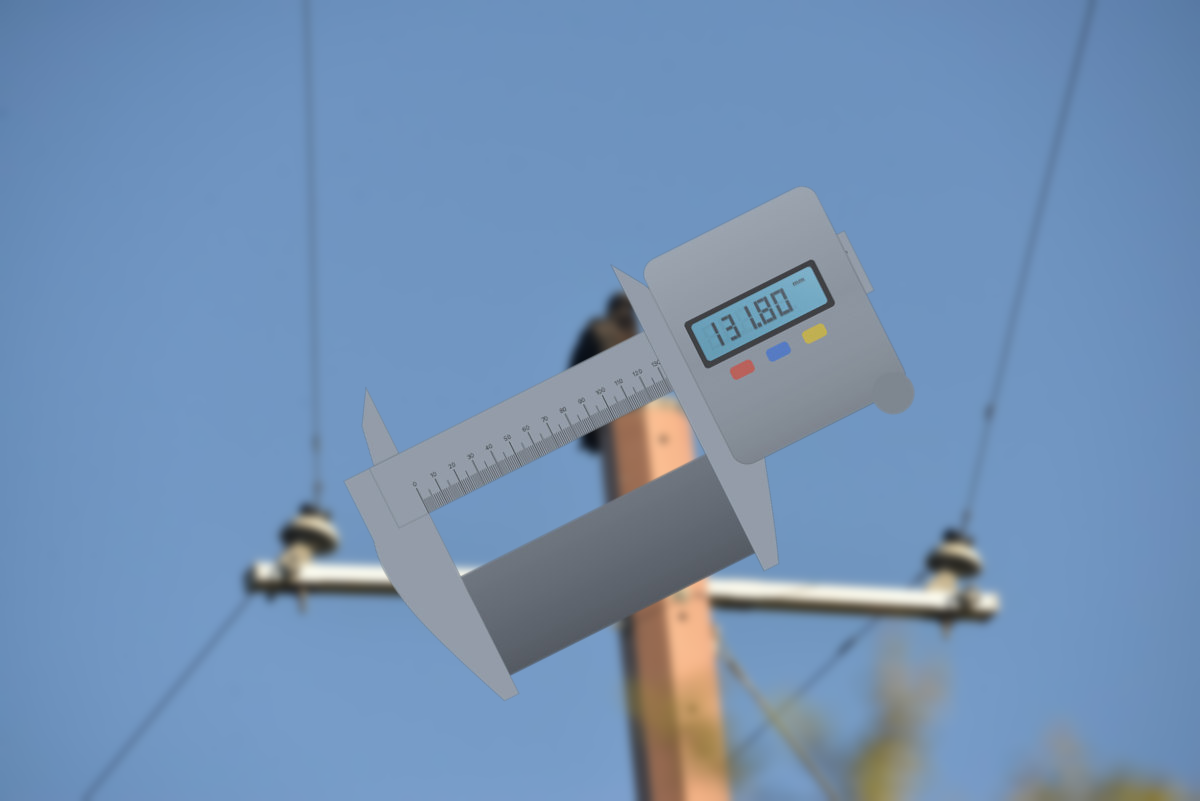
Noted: {"value": 131.80, "unit": "mm"}
